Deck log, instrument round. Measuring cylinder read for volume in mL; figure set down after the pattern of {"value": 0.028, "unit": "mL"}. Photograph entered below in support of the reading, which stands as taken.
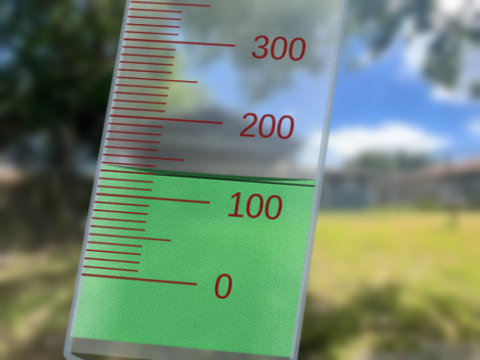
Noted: {"value": 130, "unit": "mL"}
